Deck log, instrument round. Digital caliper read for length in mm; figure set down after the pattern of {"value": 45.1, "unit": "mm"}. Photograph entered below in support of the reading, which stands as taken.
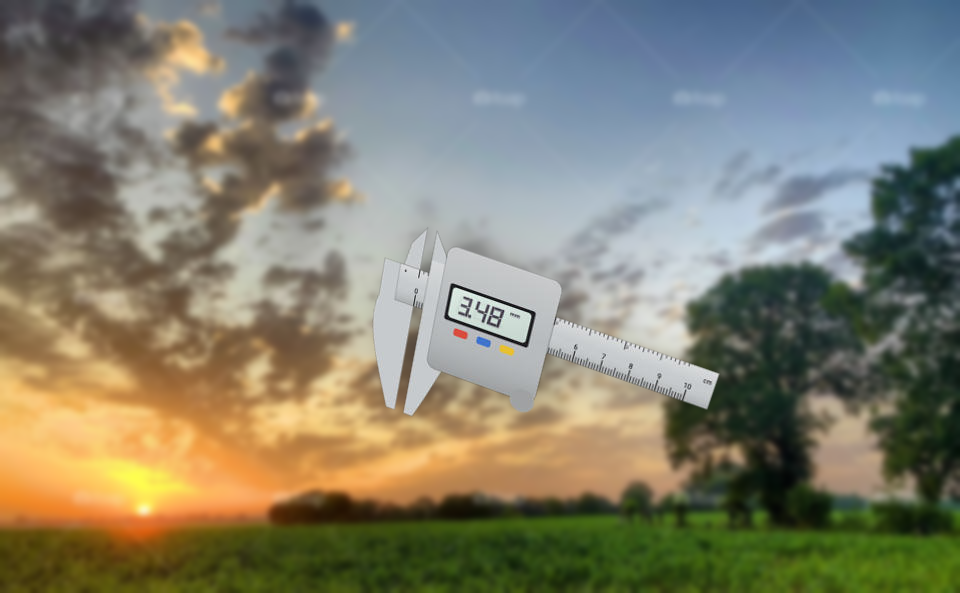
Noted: {"value": 3.48, "unit": "mm"}
